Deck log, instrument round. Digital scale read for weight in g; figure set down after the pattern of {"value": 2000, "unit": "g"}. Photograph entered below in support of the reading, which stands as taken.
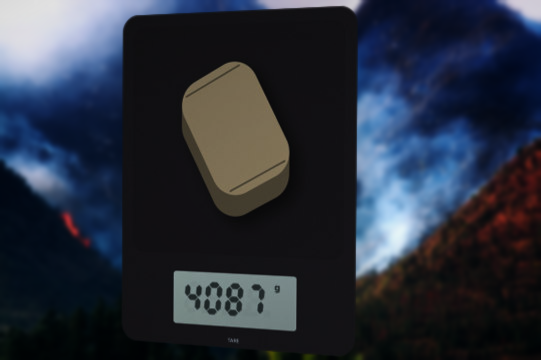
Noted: {"value": 4087, "unit": "g"}
